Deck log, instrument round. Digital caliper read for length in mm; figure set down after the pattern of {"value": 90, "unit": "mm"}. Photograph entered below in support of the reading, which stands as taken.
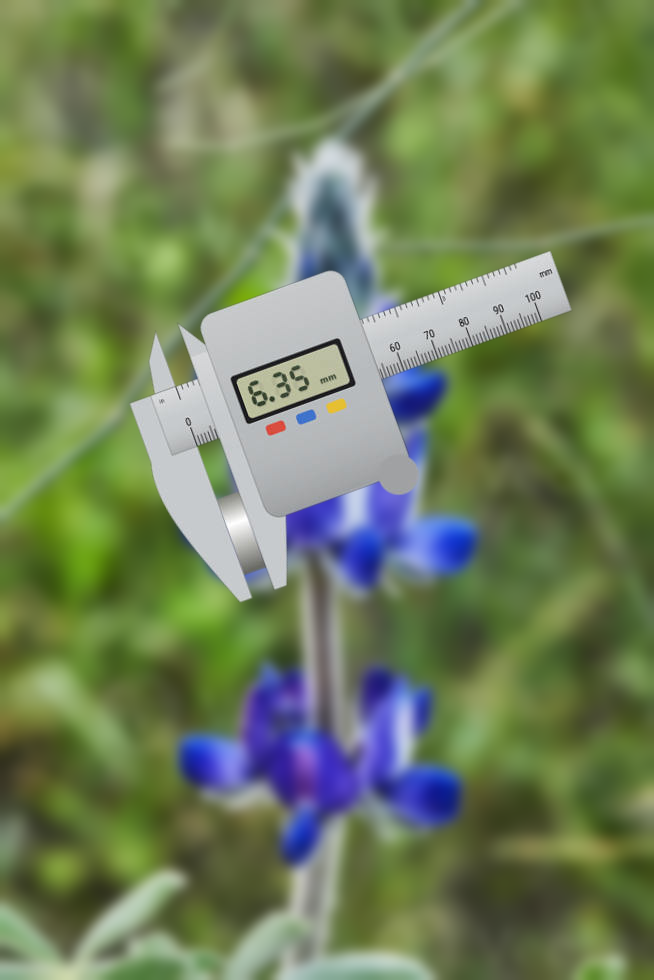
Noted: {"value": 6.35, "unit": "mm"}
